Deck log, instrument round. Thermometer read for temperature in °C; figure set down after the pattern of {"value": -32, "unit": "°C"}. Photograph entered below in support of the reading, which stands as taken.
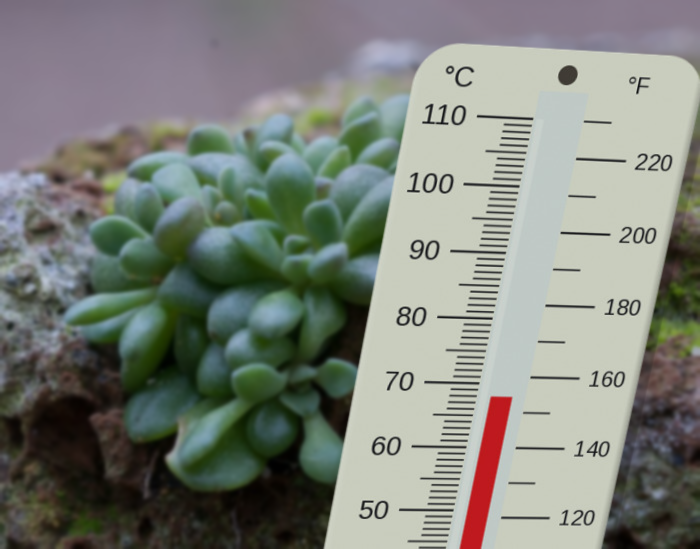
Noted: {"value": 68, "unit": "°C"}
